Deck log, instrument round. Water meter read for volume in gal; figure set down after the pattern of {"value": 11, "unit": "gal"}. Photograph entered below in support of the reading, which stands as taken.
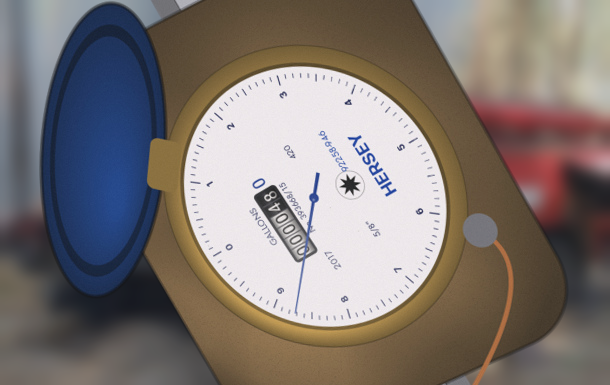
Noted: {"value": 478.7, "unit": "gal"}
